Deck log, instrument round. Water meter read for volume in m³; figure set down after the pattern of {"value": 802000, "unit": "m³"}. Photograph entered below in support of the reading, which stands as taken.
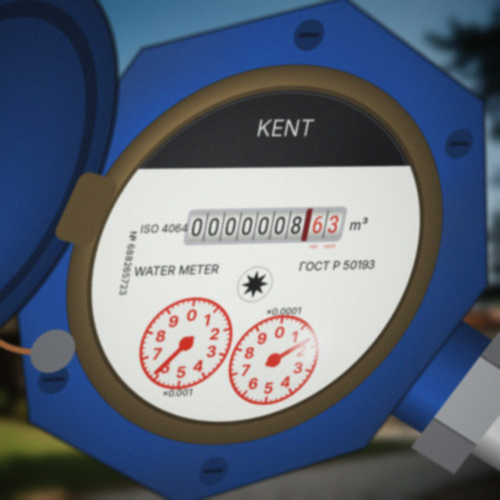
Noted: {"value": 8.6361, "unit": "m³"}
